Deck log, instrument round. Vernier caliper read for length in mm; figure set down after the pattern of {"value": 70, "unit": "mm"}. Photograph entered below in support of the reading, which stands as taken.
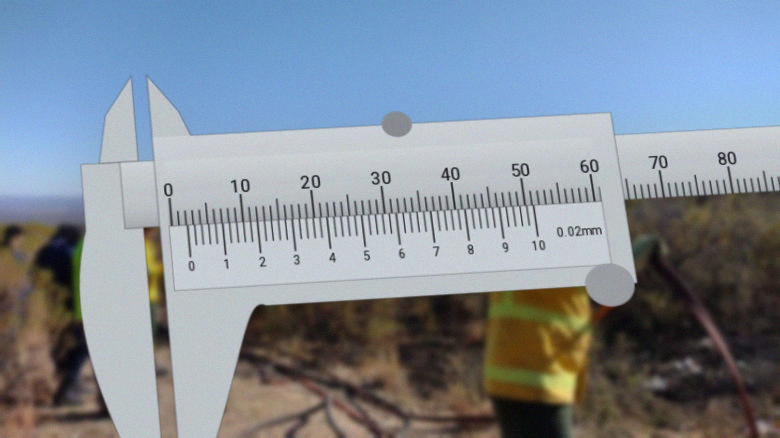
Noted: {"value": 2.2, "unit": "mm"}
